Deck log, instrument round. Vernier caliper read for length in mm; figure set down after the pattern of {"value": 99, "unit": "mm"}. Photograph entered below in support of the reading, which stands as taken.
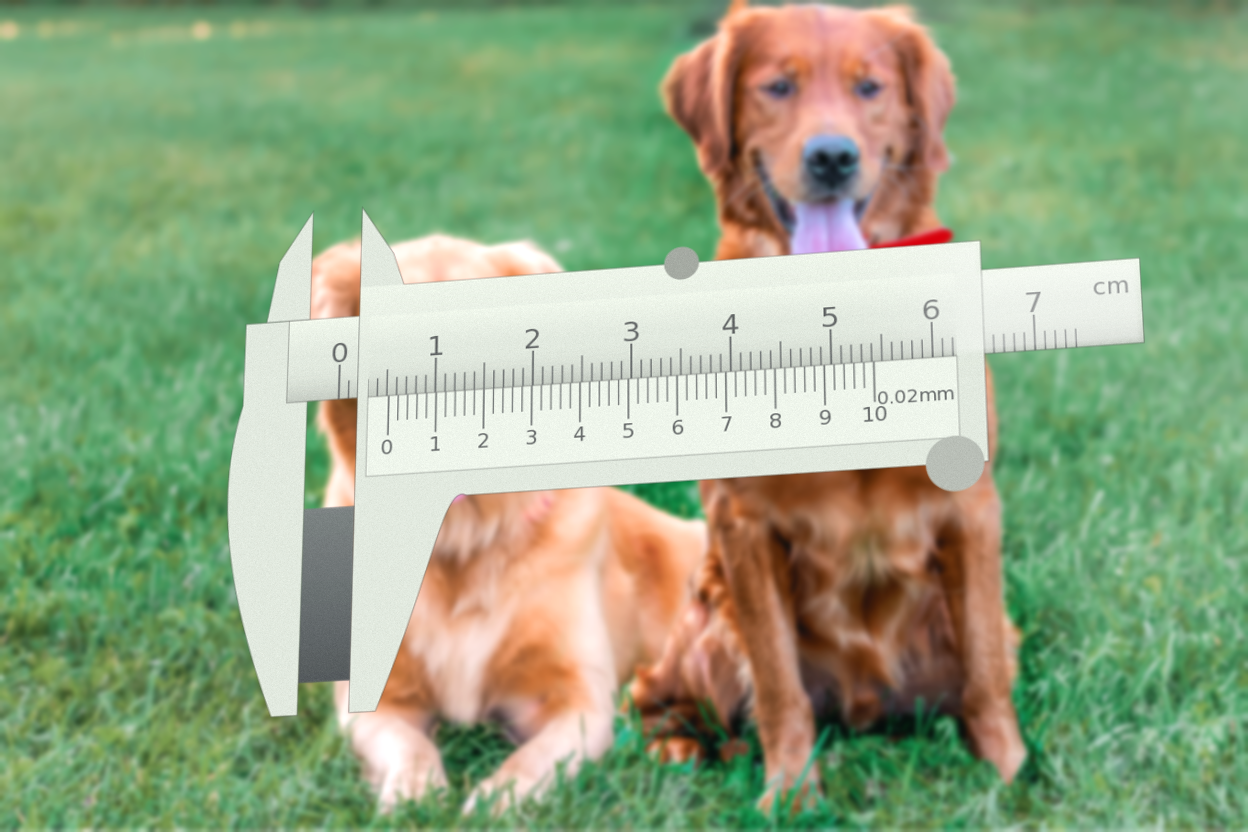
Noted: {"value": 5.2, "unit": "mm"}
